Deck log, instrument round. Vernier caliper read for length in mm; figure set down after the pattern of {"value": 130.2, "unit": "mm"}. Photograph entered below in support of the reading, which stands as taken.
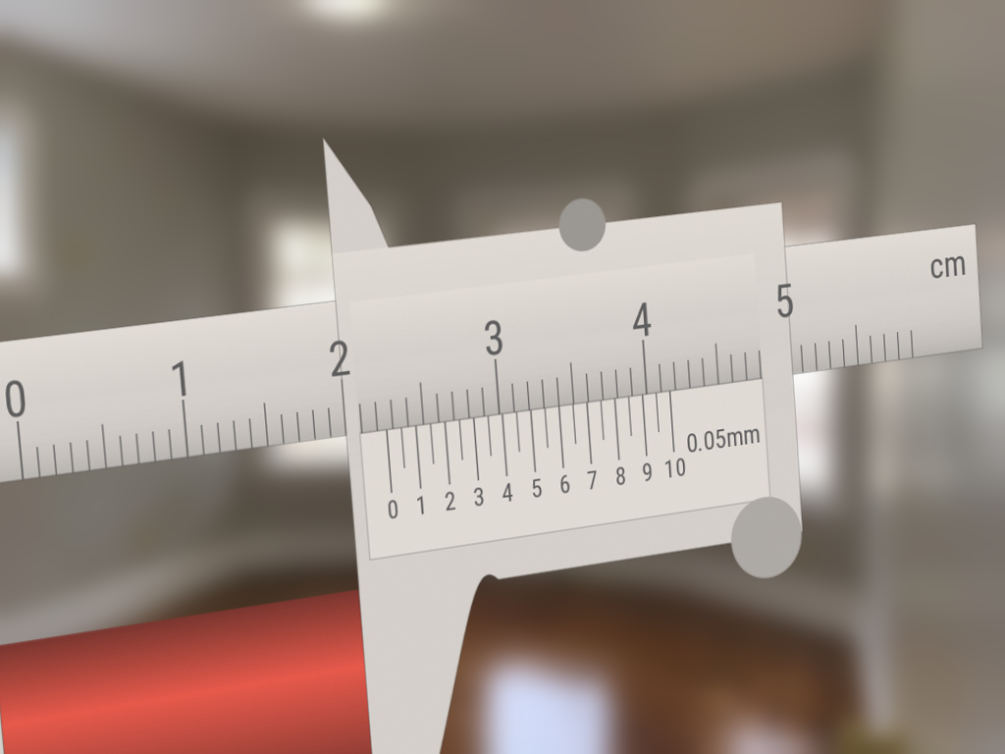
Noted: {"value": 22.6, "unit": "mm"}
